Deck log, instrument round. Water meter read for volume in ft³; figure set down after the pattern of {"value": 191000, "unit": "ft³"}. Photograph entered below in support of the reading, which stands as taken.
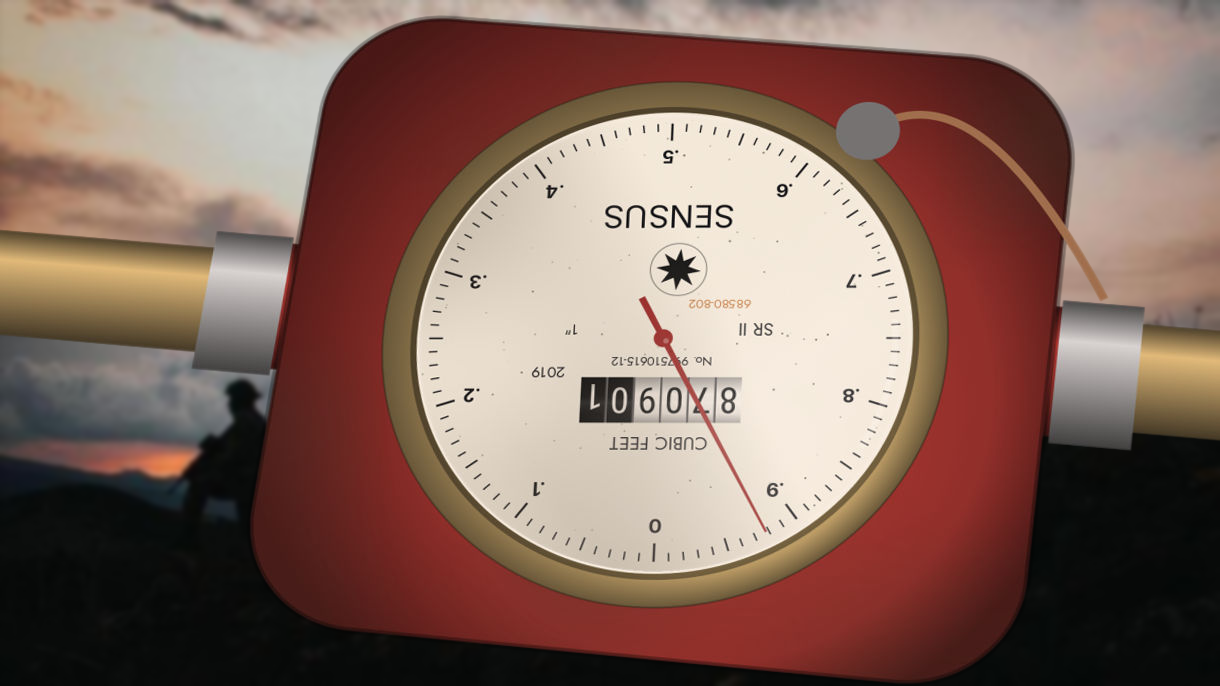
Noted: {"value": 870900.92, "unit": "ft³"}
